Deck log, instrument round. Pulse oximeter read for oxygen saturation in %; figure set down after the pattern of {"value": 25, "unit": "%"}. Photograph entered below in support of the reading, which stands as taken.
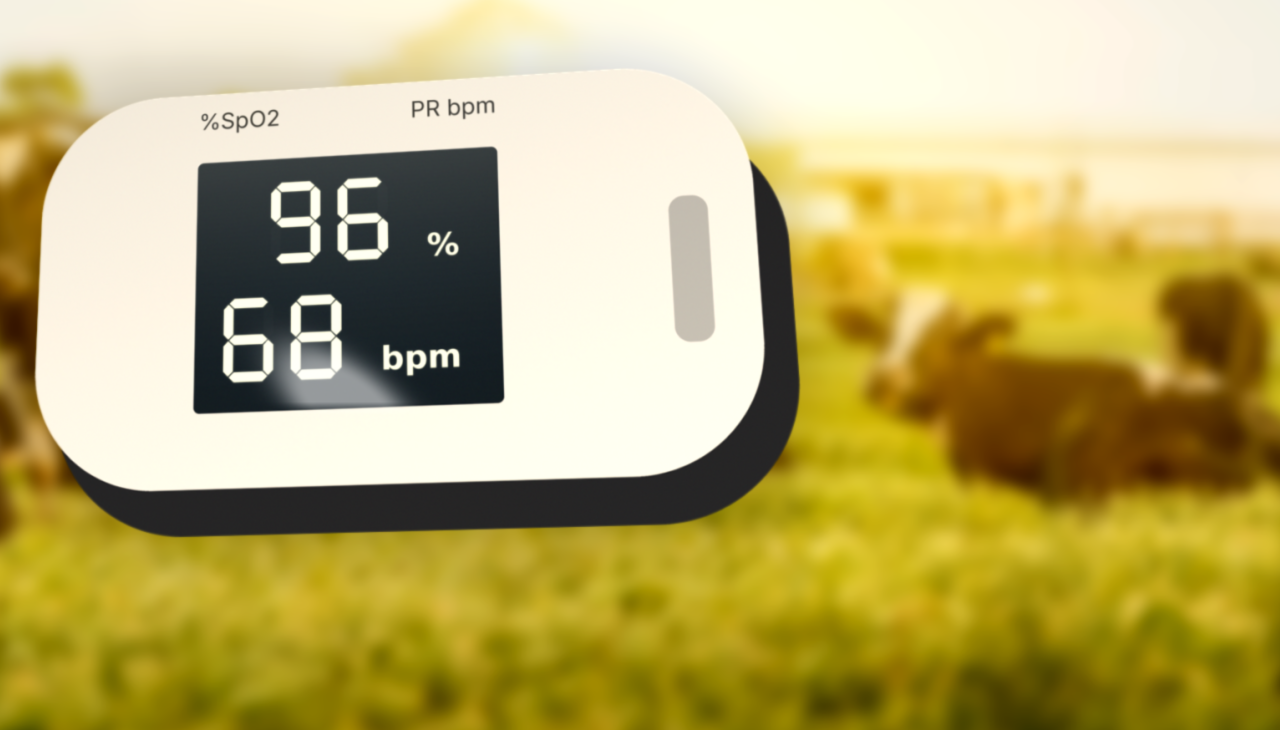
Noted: {"value": 96, "unit": "%"}
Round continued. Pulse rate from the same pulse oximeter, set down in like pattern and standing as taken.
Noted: {"value": 68, "unit": "bpm"}
